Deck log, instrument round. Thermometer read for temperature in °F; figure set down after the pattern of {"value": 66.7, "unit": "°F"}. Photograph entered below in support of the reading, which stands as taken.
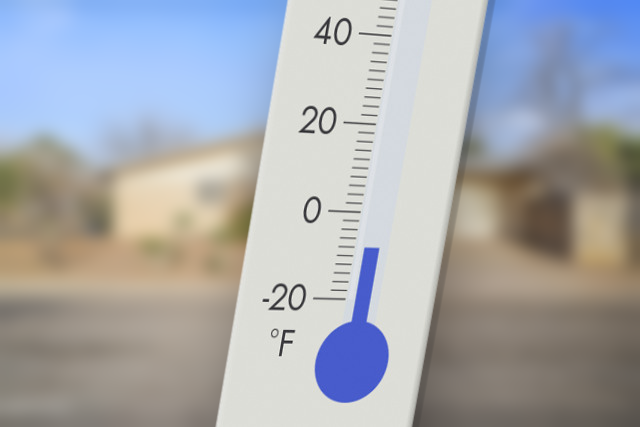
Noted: {"value": -8, "unit": "°F"}
